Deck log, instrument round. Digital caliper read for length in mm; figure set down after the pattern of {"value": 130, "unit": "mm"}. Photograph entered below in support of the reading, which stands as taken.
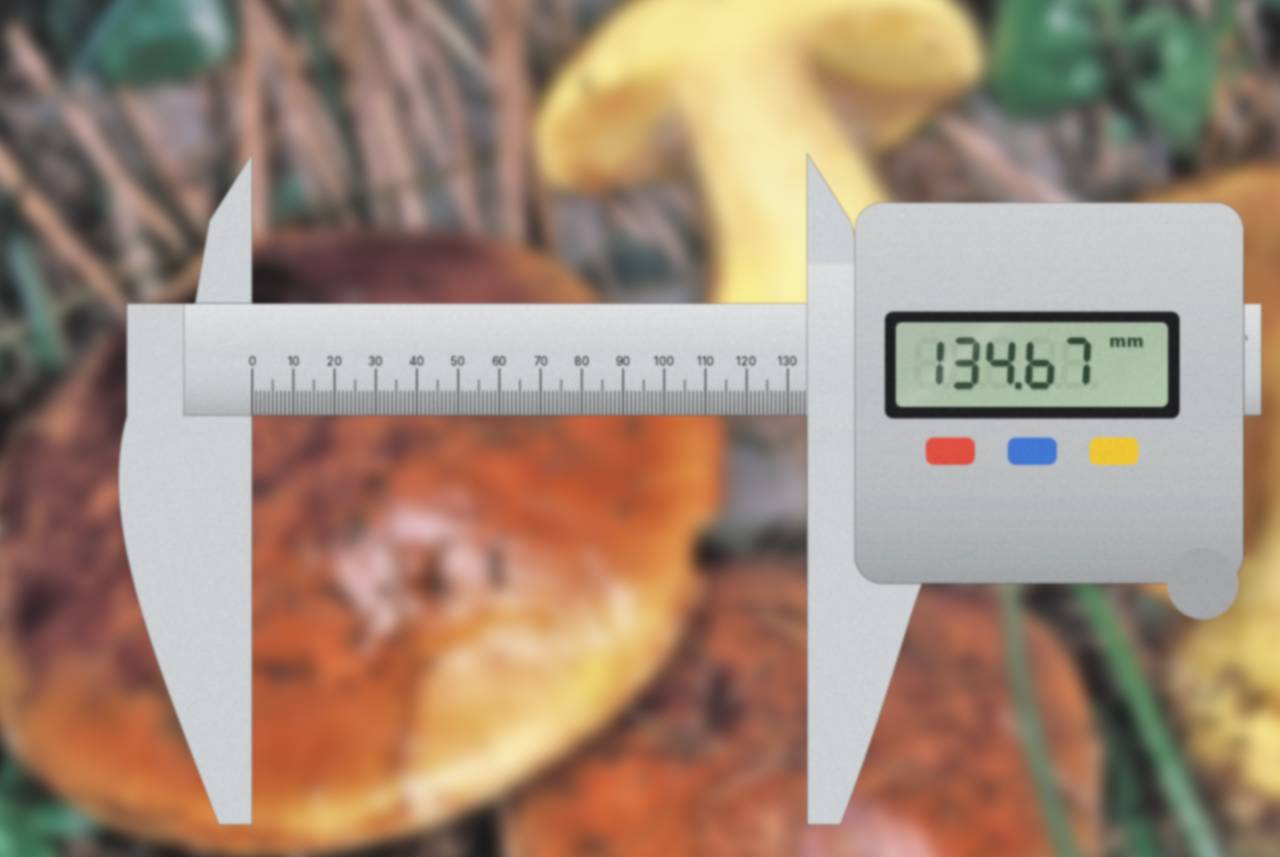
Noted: {"value": 134.67, "unit": "mm"}
